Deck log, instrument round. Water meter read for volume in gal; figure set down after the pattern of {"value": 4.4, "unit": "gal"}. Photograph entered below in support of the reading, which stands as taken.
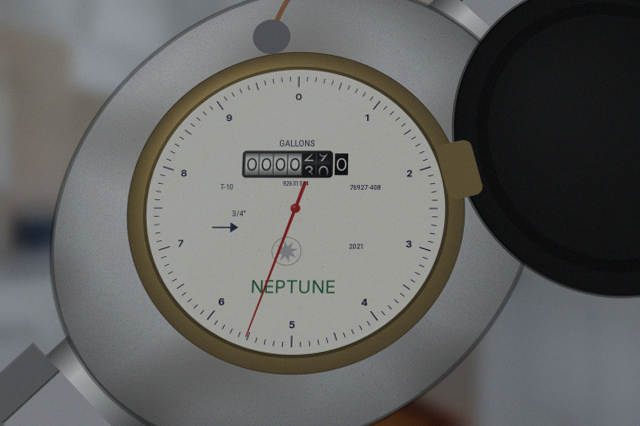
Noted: {"value": 295.5, "unit": "gal"}
